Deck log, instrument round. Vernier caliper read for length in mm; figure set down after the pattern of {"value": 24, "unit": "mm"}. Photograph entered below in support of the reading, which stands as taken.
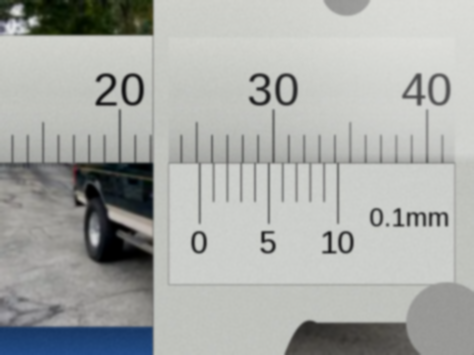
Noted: {"value": 25.2, "unit": "mm"}
